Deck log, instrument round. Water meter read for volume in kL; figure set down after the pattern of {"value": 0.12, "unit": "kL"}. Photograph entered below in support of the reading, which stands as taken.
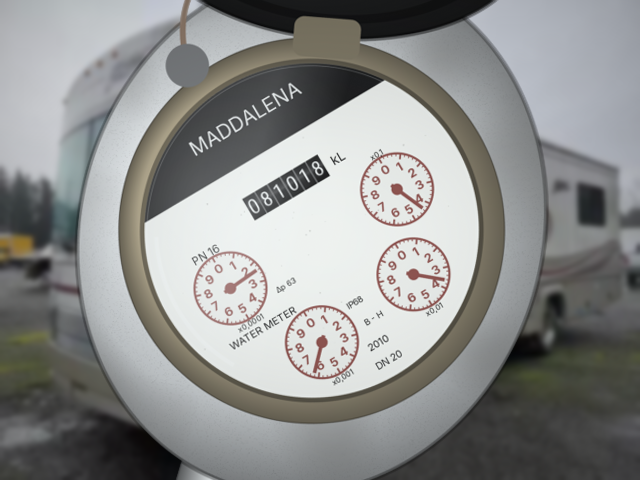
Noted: {"value": 81018.4362, "unit": "kL"}
